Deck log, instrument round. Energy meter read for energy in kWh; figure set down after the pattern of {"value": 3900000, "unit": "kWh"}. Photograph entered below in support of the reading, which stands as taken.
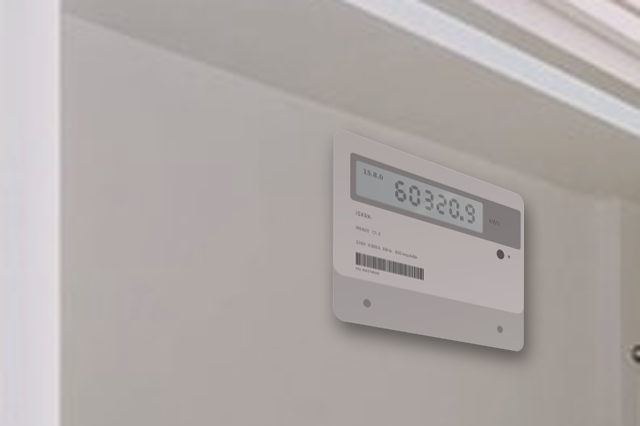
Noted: {"value": 60320.9, "unit": "kWh"}
